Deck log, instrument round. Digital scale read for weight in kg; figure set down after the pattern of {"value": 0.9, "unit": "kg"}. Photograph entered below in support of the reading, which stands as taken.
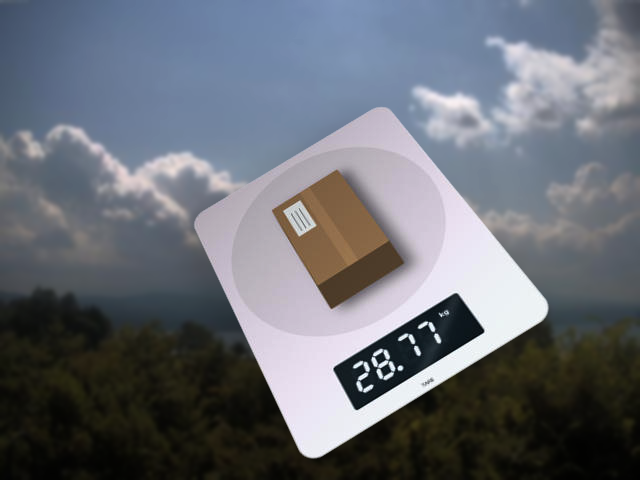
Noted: {"value": 28.77, "unit": "kg"}
